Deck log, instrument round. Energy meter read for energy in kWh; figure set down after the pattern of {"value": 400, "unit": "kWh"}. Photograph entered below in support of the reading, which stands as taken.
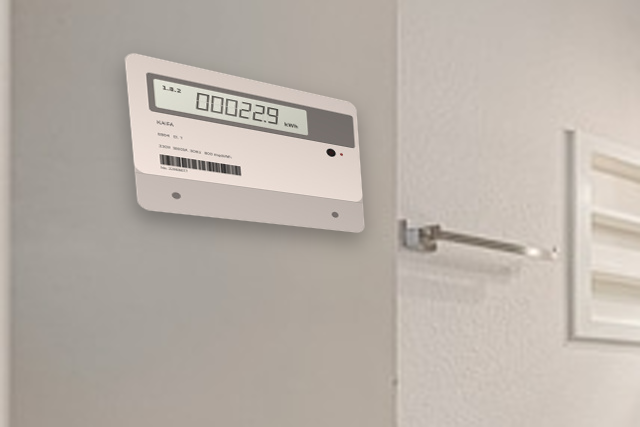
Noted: {"value": 22.9, "unit": "kWh"}
